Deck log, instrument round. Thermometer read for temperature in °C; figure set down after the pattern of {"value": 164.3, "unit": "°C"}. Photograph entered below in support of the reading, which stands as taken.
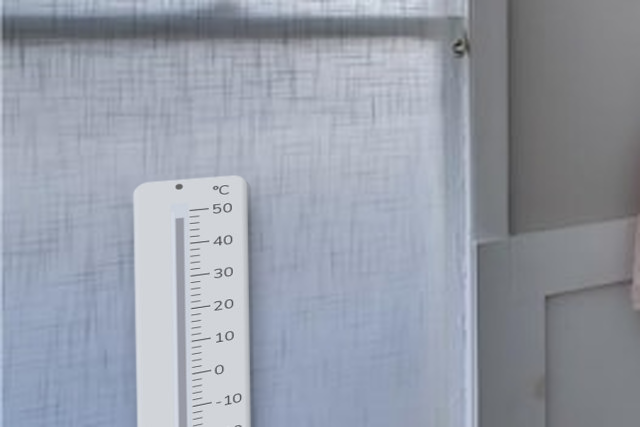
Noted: {"value": 48, "unit": "°C"}
